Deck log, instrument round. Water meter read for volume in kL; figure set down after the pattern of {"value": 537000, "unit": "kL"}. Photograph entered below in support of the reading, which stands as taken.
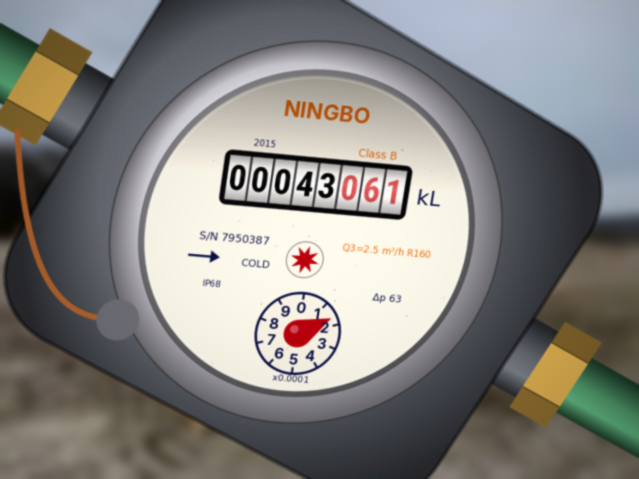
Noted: {"value": 43.0611, "unit": "kL"}
